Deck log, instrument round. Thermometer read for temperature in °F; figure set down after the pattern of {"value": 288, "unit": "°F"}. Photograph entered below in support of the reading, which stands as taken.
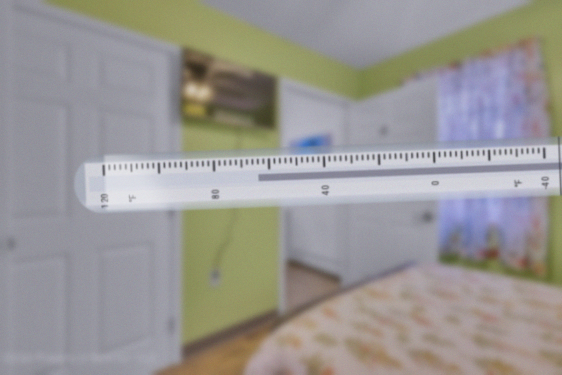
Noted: {"value": 64, "unit": "°F"}
